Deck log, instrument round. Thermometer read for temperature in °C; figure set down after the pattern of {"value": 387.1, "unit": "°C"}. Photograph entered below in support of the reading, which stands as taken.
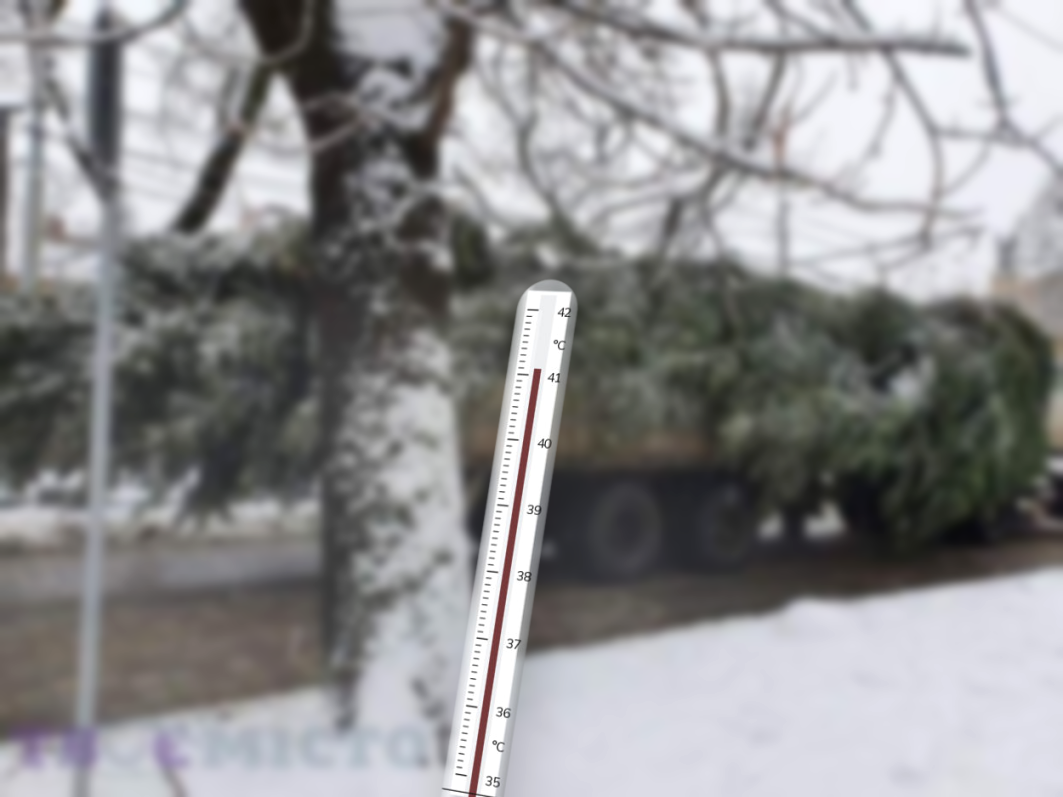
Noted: {"value": 41.1, "unit": "°C"}
